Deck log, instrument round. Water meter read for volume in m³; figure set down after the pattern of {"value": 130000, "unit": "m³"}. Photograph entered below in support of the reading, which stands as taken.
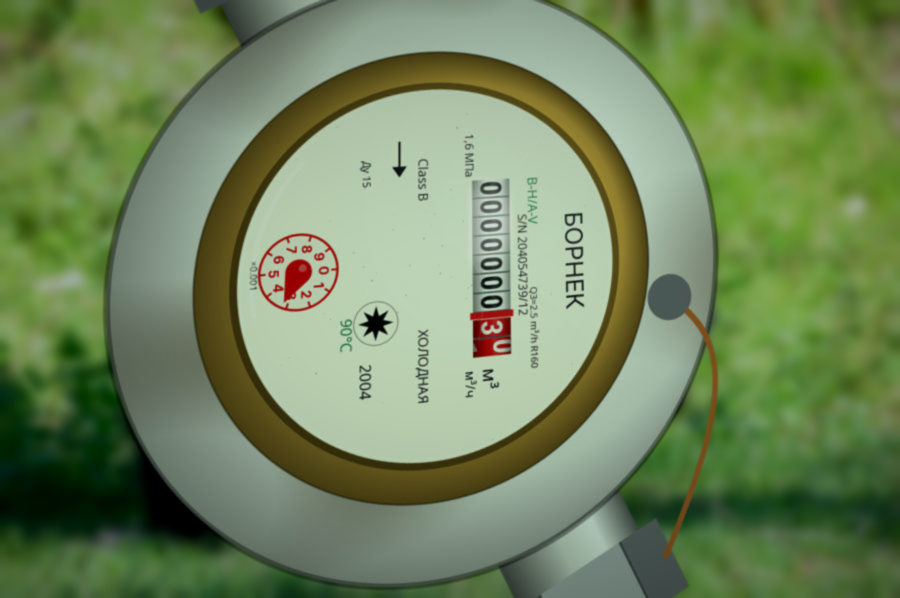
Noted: {"value": 0.303, "unit": "m³"}
